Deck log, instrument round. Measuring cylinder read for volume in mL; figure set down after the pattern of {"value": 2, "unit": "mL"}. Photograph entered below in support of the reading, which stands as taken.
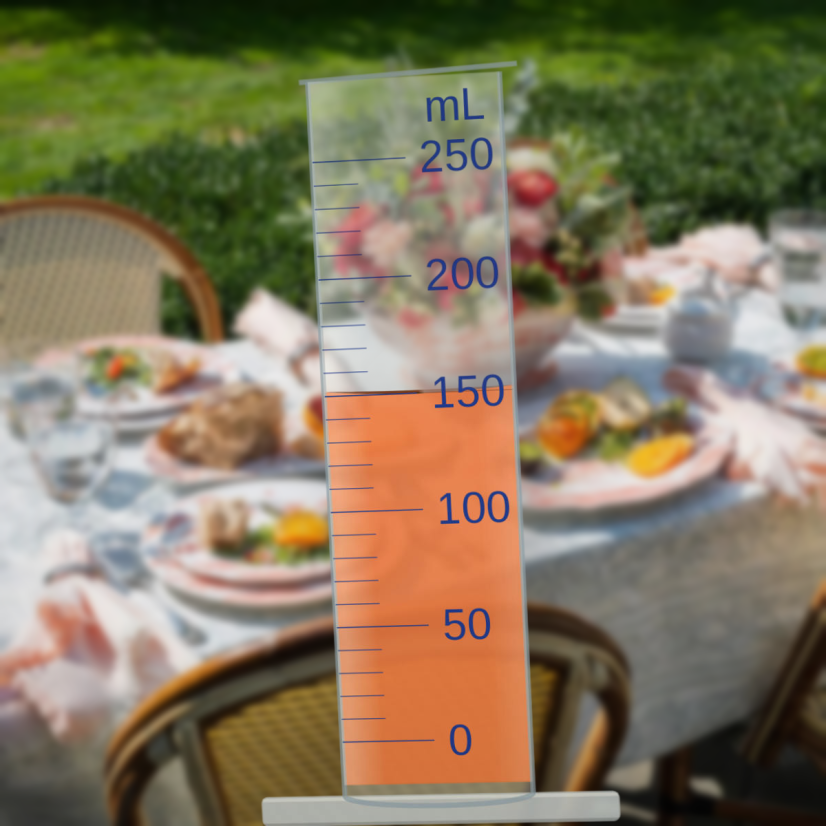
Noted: {"value": 150, "unit": "mL"}
